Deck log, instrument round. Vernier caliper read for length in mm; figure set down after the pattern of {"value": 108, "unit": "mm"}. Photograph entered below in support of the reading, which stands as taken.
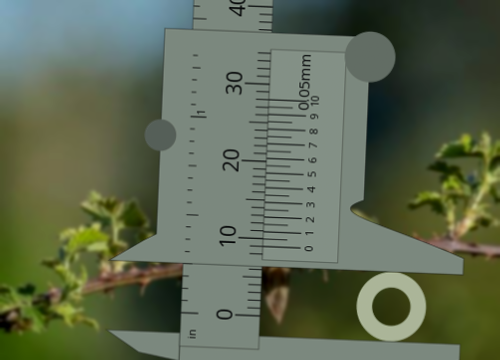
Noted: {"value": 9.0, "unit": "mm"}
